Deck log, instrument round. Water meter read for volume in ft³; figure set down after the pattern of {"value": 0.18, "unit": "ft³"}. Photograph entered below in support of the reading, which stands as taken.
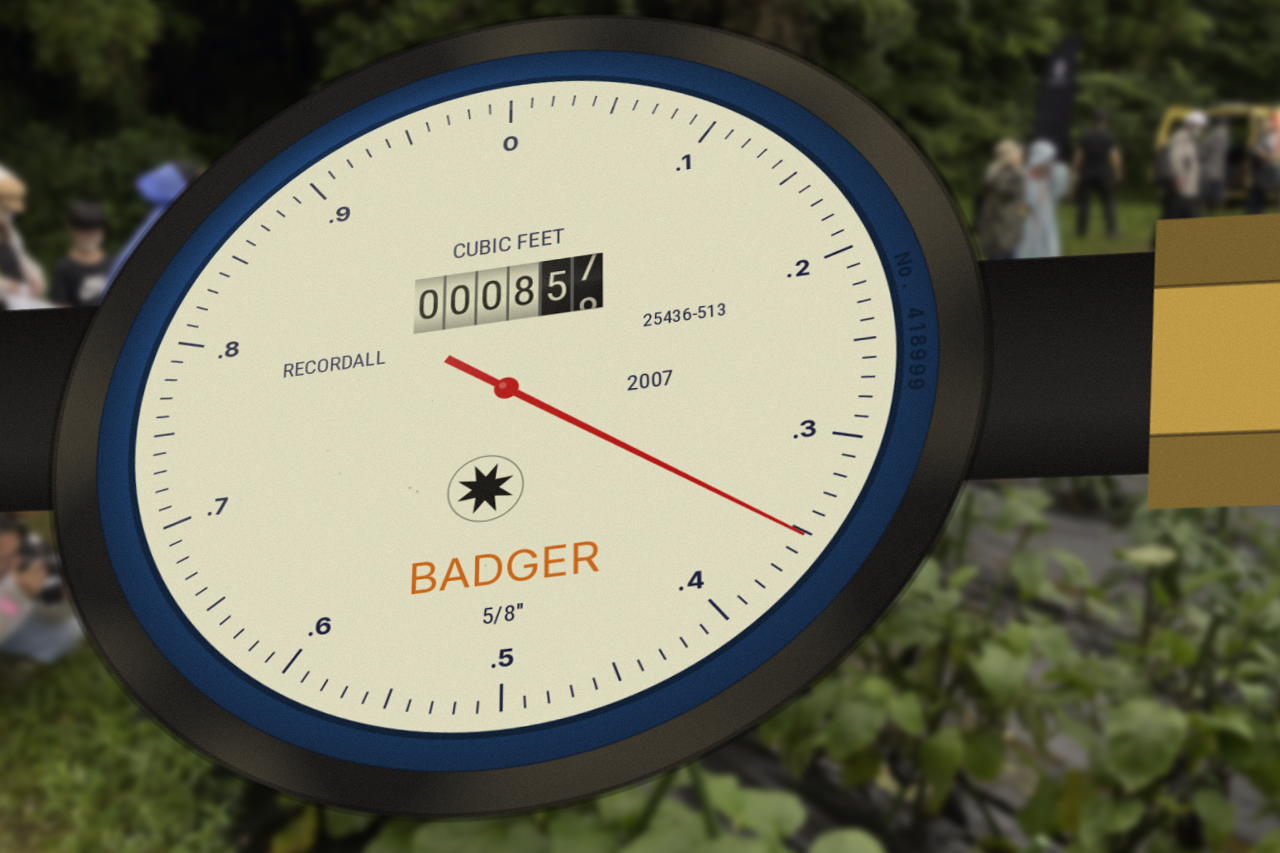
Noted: {"value": 857.35, "unit": "ft³"}
